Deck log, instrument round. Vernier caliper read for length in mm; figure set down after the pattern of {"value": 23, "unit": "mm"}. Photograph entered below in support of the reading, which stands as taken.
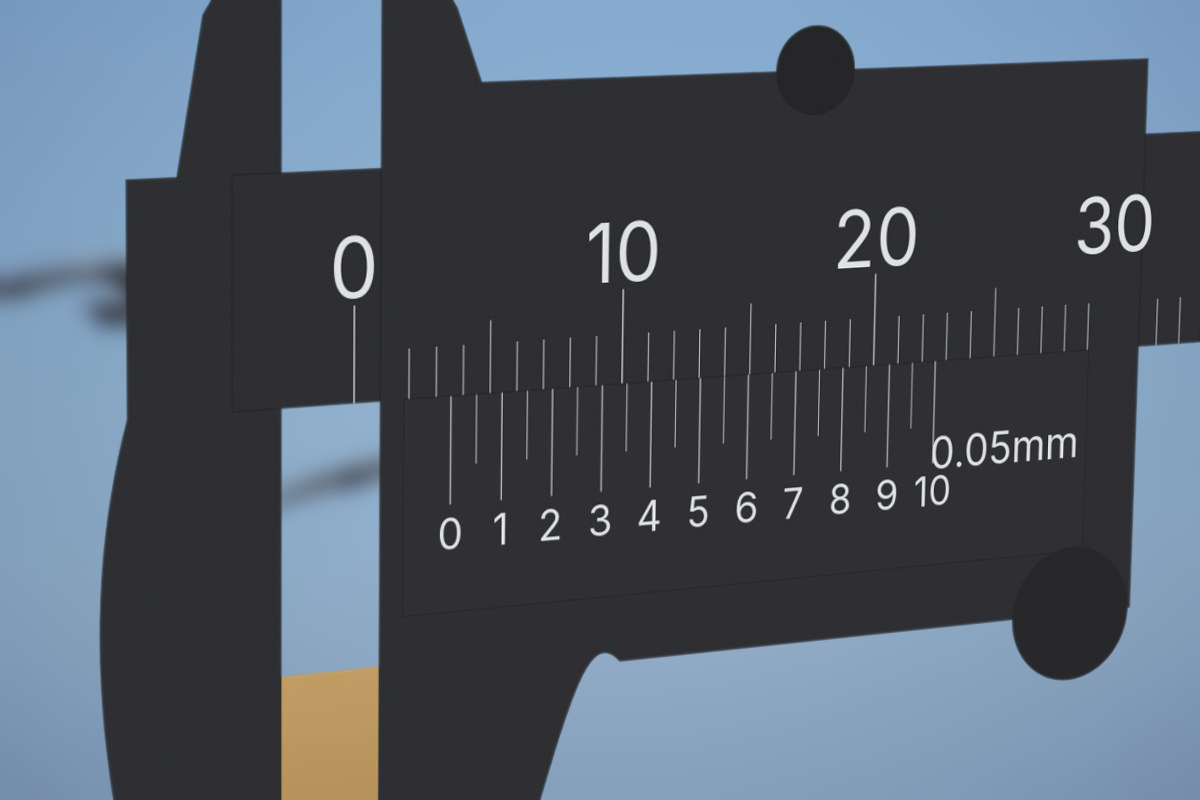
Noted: {"value": 3.55, "unit": "mm"}
